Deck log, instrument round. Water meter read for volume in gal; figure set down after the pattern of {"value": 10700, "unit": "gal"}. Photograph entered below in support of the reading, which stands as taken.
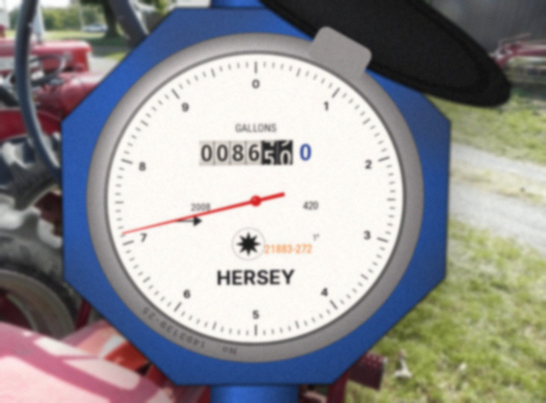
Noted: {"value": 86497.1, "unit": "gal"}
